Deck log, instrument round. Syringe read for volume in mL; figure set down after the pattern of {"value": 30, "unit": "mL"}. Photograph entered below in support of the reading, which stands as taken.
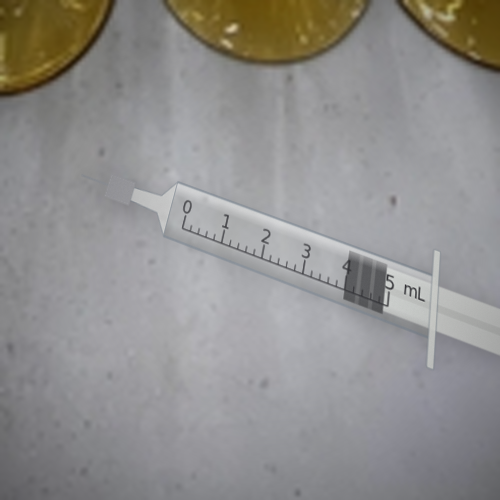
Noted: {"value": 4, "unit": "mL"}
